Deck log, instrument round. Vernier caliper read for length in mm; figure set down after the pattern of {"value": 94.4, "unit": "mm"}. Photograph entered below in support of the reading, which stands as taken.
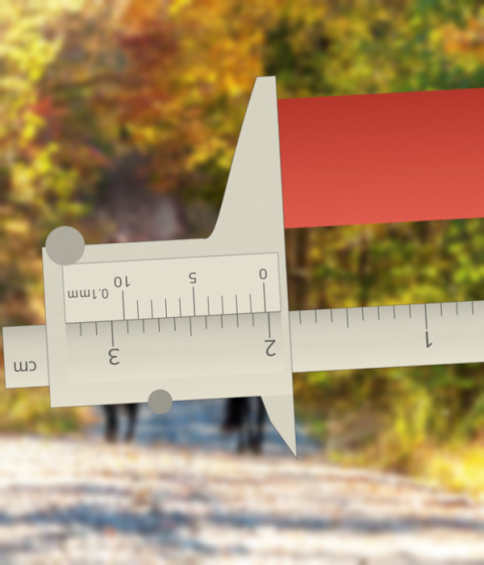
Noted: {"value": 20.2, "unit": "mm"}
